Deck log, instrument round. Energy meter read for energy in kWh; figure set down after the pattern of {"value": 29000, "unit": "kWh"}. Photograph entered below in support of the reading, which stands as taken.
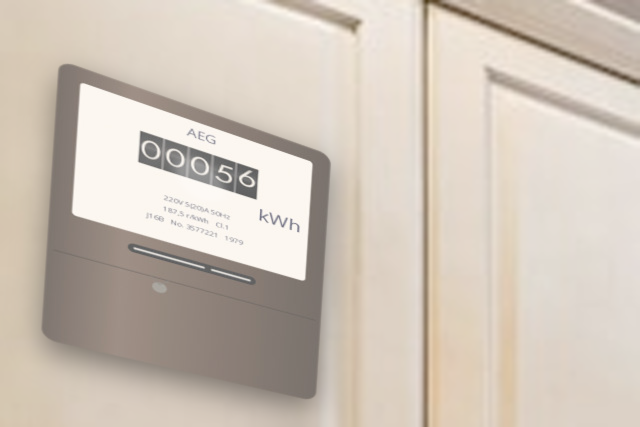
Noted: {"value": 56, "unit": "kWh"}
